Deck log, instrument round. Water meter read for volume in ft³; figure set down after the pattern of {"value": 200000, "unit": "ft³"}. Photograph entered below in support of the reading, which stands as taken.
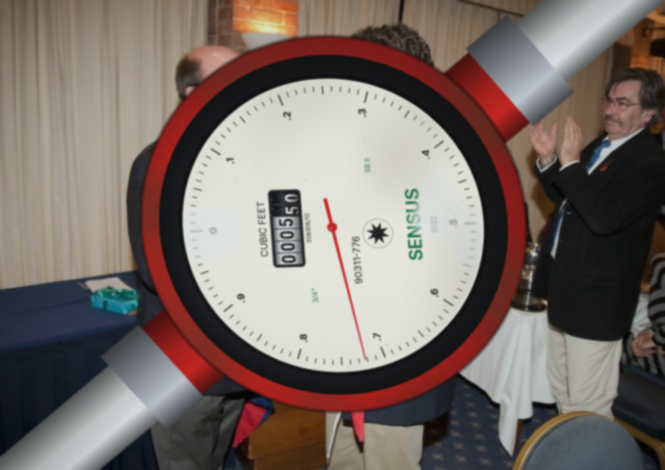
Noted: {"value": 549.72, "unit": "ft³"}
